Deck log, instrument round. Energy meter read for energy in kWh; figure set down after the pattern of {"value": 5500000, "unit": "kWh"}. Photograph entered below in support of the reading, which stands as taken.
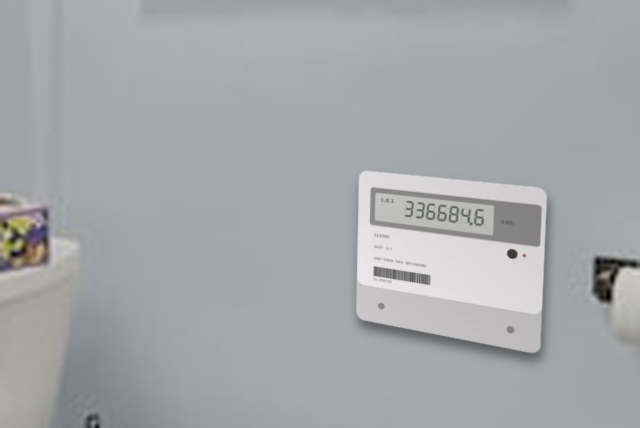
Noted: {"value": 336684.6, "unit": "kWh"}
